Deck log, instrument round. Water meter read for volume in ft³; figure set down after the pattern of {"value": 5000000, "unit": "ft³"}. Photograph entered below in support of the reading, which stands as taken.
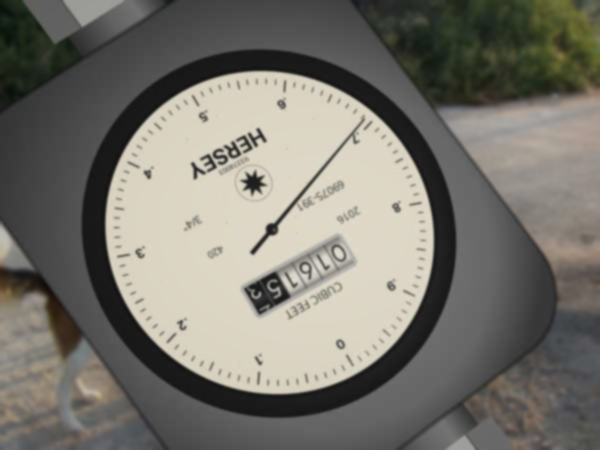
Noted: {"value": 16152.69, "unit": "ft³"}
